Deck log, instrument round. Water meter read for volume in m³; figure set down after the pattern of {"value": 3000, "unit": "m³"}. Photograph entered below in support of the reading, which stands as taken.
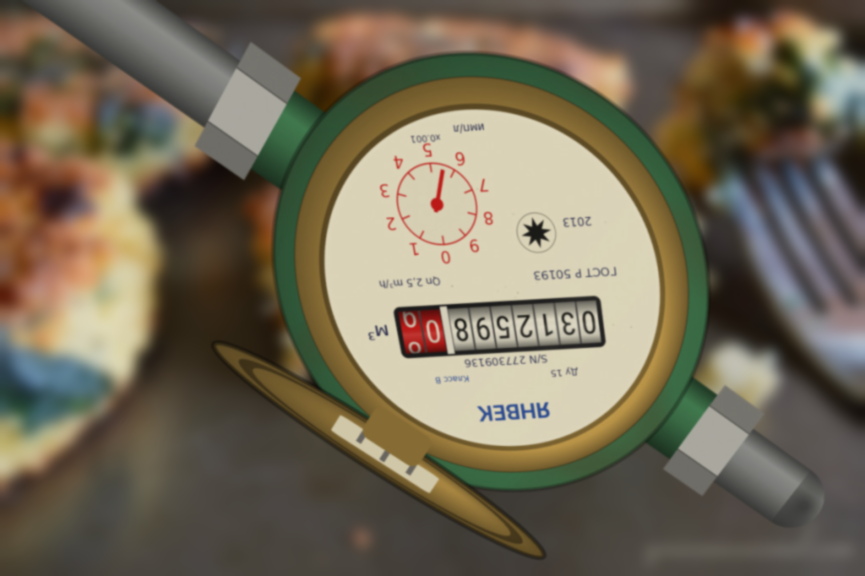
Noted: {"value": 312598.085, "unit": "m³"}
